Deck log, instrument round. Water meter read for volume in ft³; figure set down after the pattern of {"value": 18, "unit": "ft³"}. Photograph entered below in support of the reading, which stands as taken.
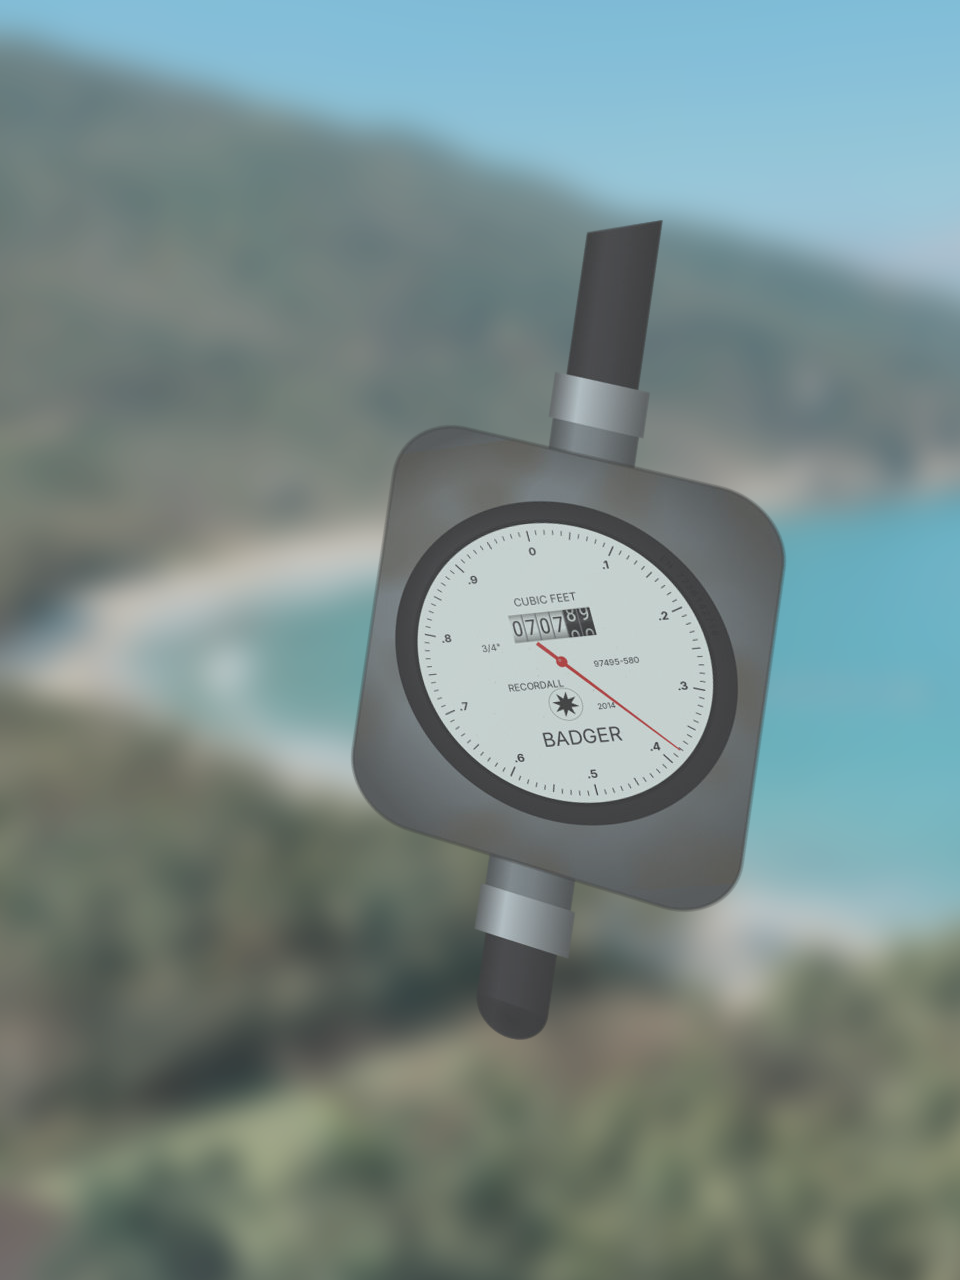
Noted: {"value": 70789.38, "unit": "ft³"}
